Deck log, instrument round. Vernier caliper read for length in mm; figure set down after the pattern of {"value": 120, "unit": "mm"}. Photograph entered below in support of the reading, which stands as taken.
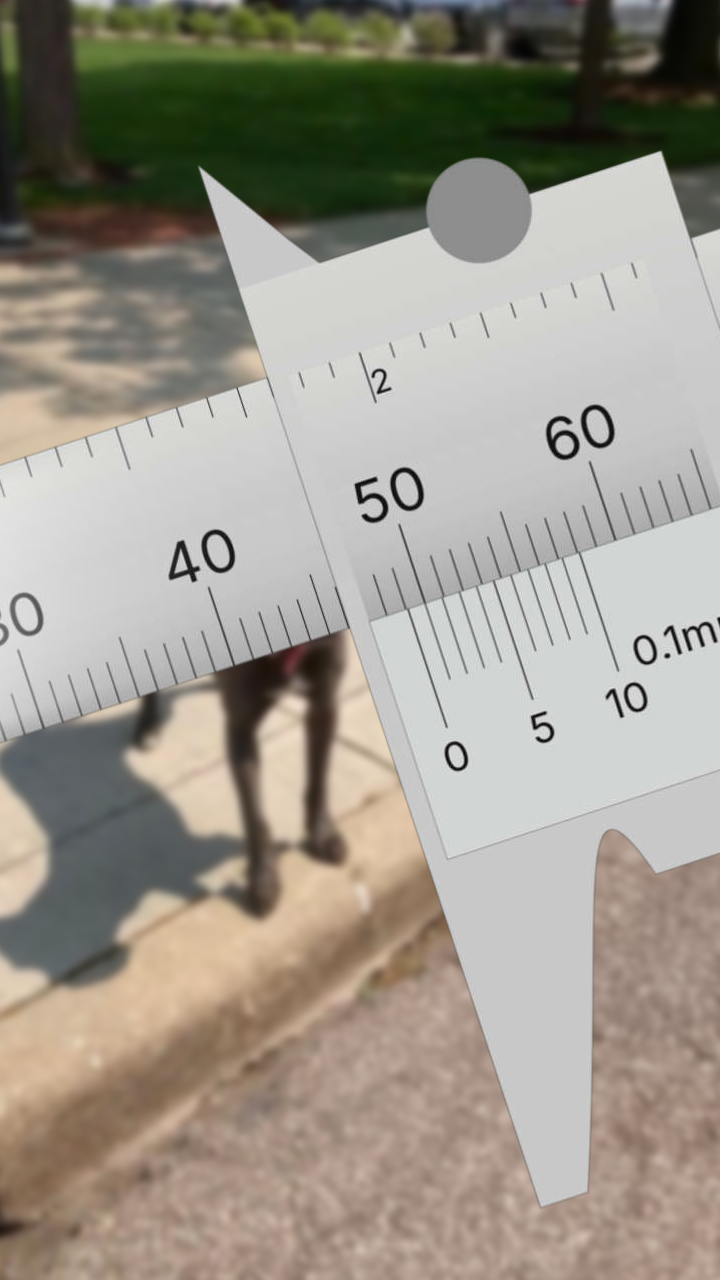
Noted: {"value": 49.1, "unit": "mm"}
